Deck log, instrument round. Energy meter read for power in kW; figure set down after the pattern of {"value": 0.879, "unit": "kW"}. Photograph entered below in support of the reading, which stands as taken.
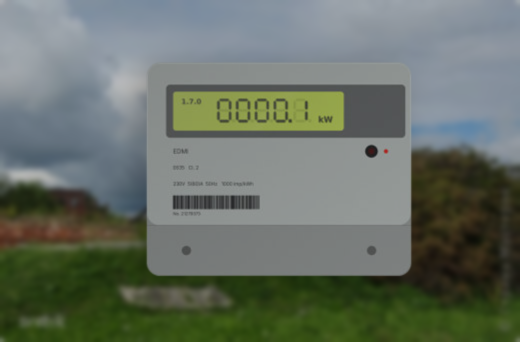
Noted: {"value": 0.1, "unit": "kW"}
